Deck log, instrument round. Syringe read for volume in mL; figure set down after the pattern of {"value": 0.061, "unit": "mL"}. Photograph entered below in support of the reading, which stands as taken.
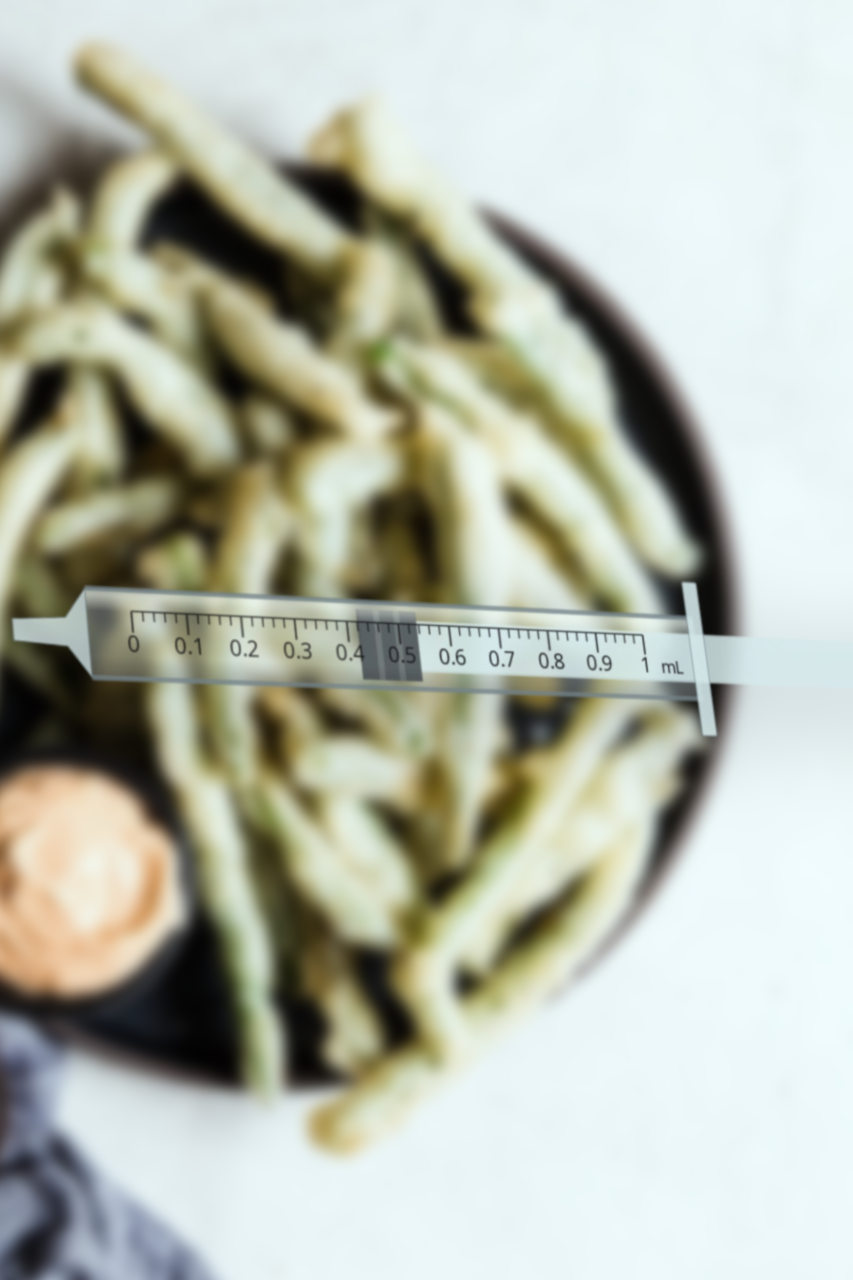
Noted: {"value": 0.42, "unit": "mL"}
